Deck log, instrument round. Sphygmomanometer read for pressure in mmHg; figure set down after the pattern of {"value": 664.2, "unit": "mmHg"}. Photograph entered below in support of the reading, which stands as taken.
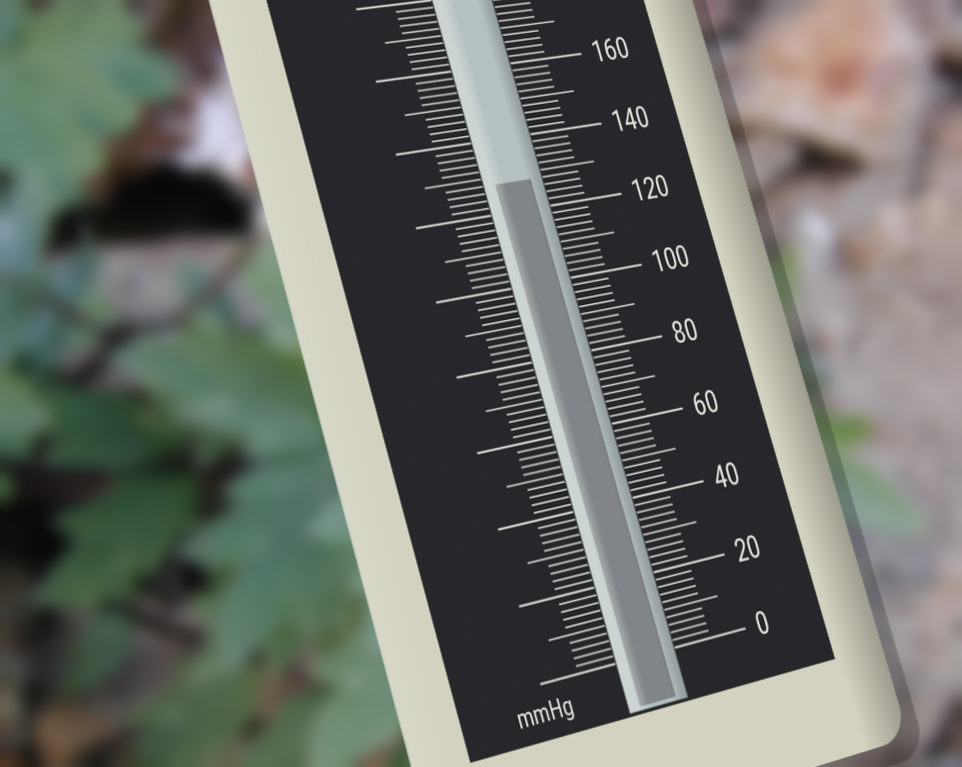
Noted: {"value": 128, "unit": "mmHg"}
